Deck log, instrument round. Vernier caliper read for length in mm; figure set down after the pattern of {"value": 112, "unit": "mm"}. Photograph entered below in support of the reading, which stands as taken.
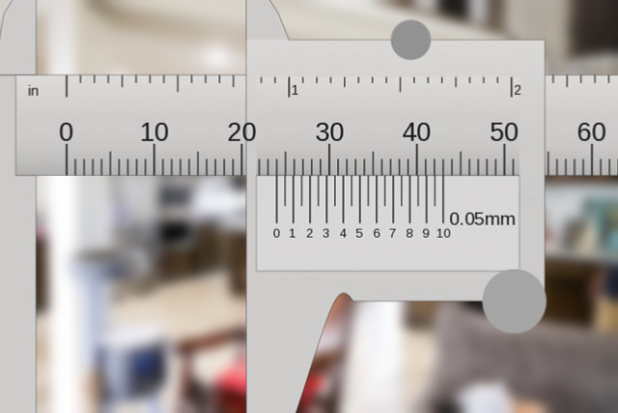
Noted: {"value": 24.0, "unit": "mm"}
